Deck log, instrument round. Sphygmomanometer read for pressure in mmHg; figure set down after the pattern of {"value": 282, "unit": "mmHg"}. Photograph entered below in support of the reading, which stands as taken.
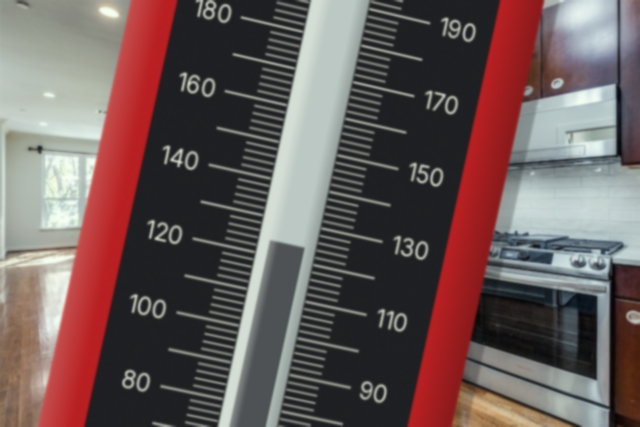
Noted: {"value": 124, "unit": "mmHg"}
